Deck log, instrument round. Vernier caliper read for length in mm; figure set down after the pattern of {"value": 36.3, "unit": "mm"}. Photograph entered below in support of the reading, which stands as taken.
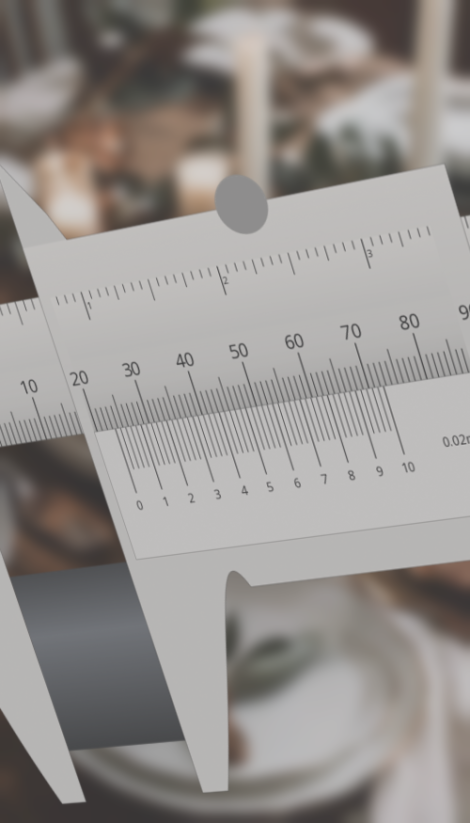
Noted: {"value": 23.5, "unit": "mm"}
